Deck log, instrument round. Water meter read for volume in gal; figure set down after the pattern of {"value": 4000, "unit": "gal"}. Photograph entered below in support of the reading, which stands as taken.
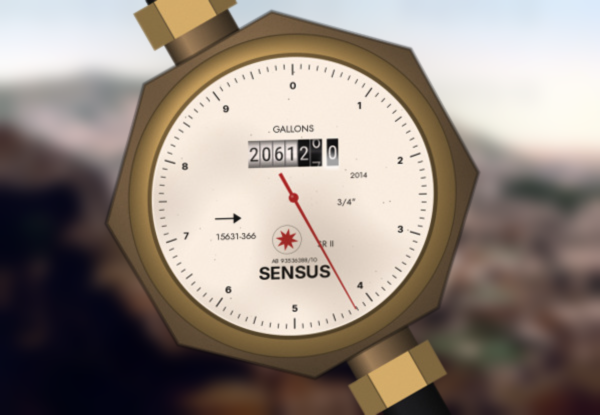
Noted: {"value": 2061264.2, "unit": "gal"}
